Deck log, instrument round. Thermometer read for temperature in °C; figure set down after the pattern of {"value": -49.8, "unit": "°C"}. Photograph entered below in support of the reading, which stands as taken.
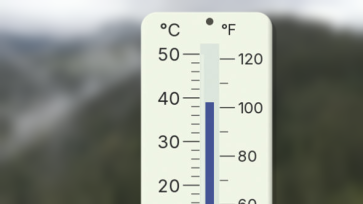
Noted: {"value": 39, "unit": "°C"}
